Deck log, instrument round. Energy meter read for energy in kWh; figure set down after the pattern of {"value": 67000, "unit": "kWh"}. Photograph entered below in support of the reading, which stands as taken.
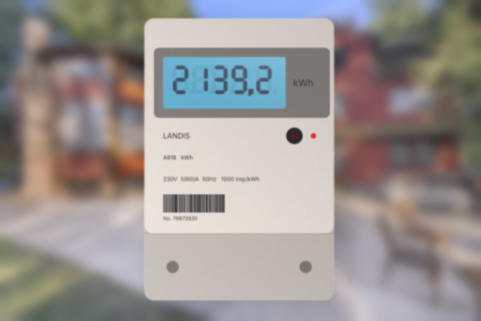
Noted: {"value": 2139.2, "unit": "kWh"}
